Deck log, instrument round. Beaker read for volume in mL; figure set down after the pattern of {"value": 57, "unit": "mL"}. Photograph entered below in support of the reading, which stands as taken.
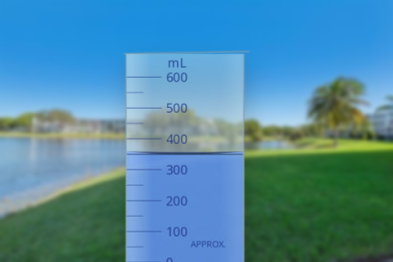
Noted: {"value": 350, "unit": "mL"}
